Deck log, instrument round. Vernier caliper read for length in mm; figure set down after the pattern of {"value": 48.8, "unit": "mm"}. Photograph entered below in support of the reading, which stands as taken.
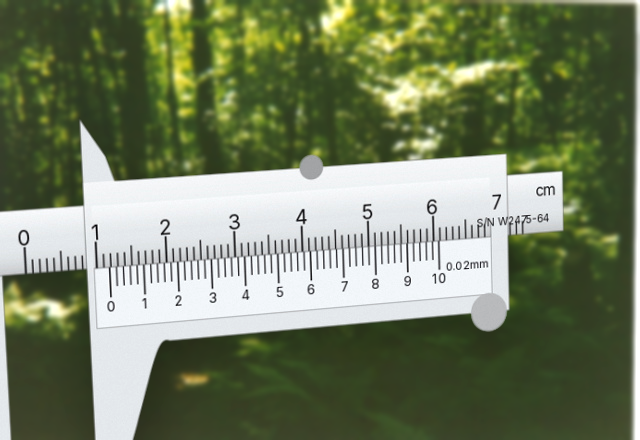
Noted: {"value": 11.8, "unit": "mm"}
